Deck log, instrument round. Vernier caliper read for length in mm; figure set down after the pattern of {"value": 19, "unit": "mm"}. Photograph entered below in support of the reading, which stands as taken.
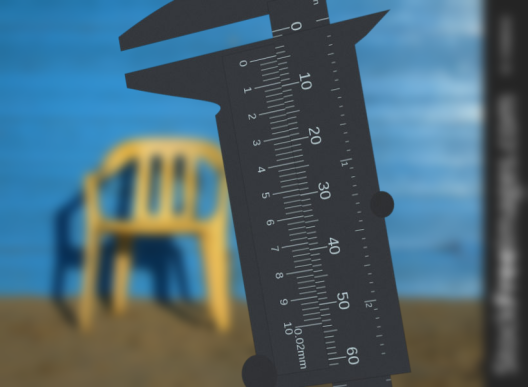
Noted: {"value": 4.4, "unit": "mm"}
